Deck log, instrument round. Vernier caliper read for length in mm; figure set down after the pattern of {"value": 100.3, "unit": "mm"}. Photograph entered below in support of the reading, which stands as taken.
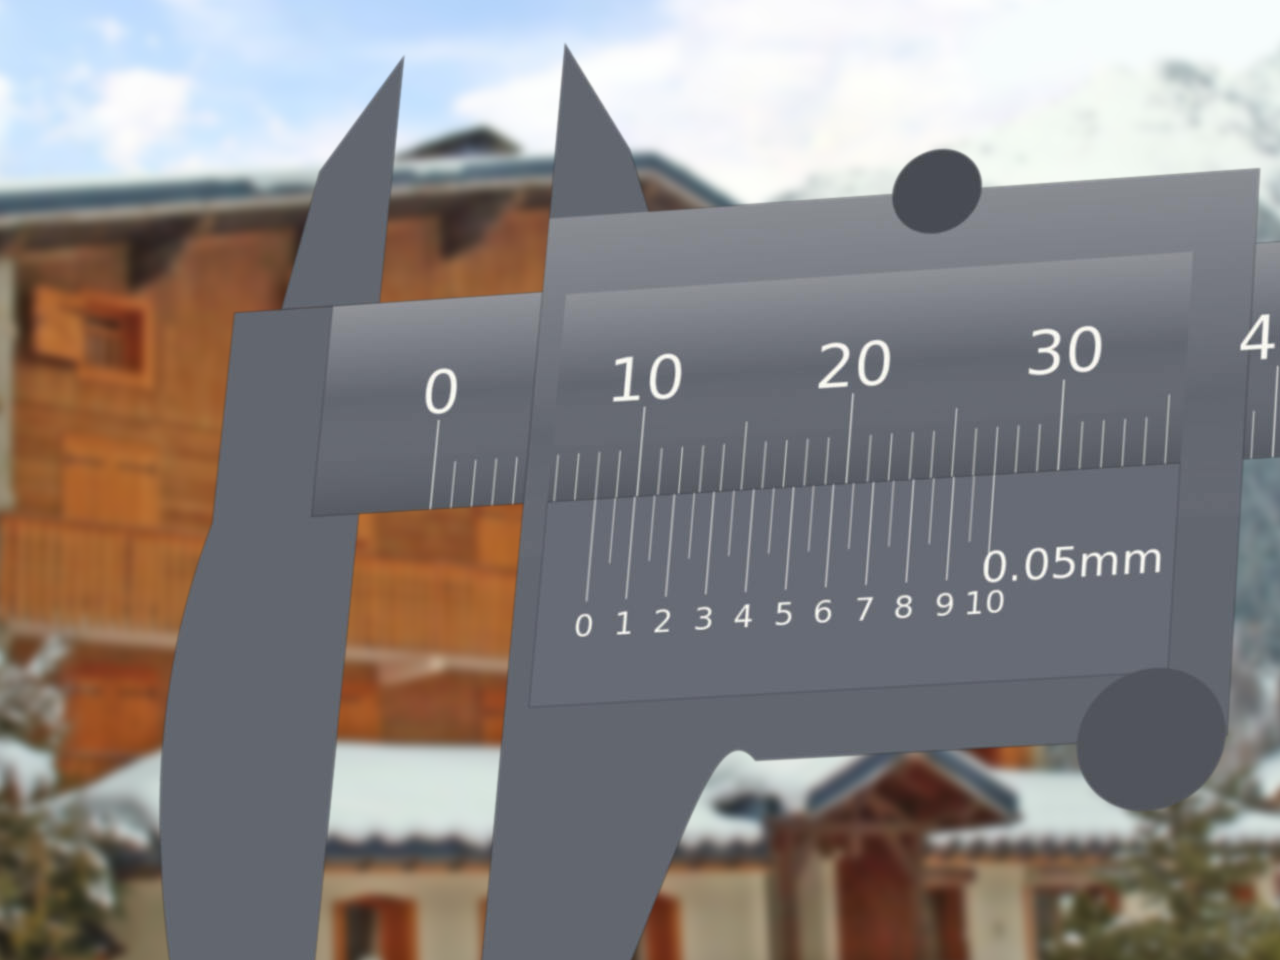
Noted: {"value": 8.0, "unit": "mm"}
